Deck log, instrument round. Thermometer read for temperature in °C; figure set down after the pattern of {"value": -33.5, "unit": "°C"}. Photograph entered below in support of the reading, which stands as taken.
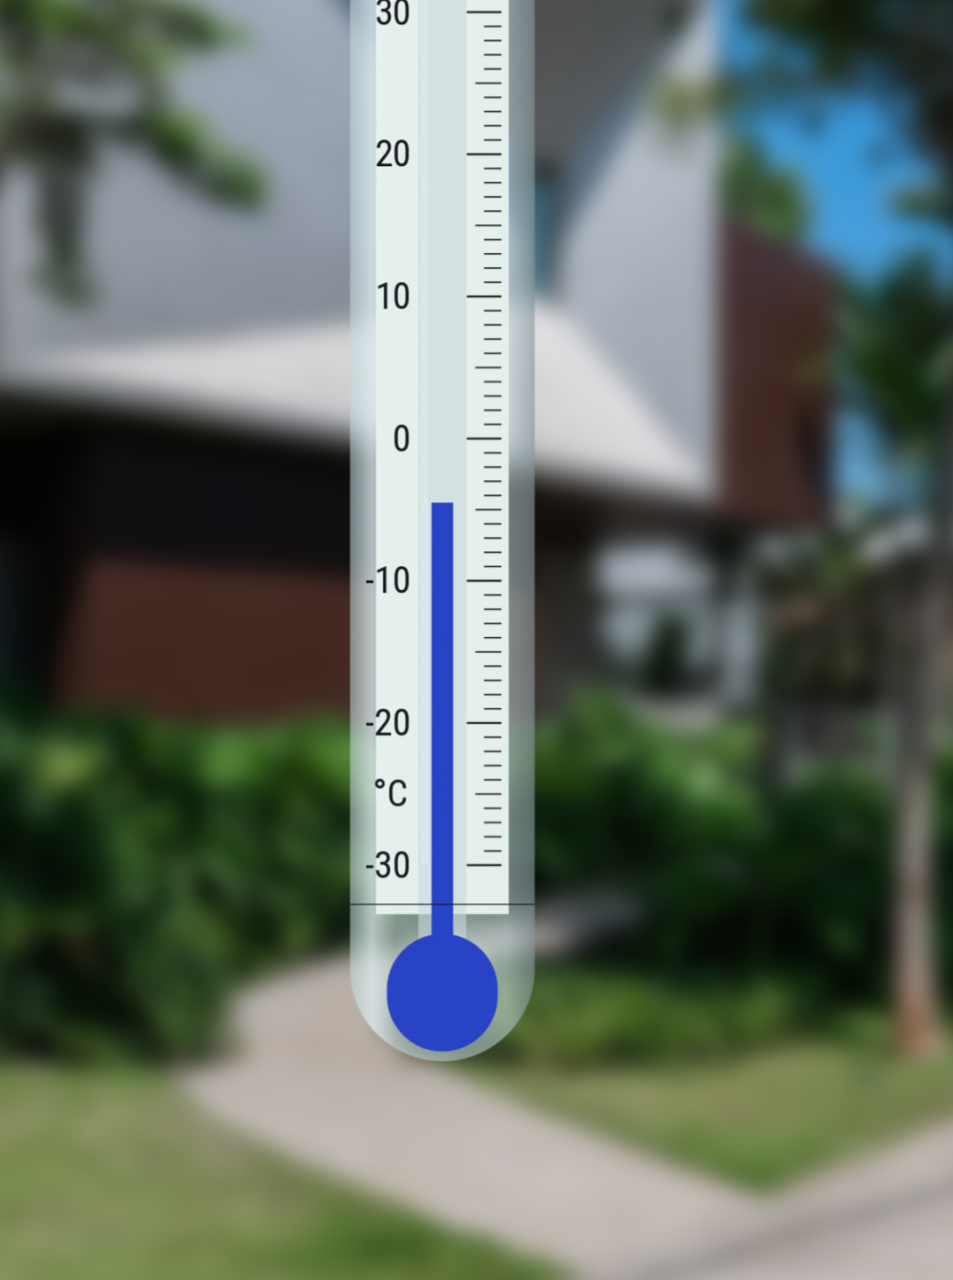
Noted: {"value": -4.5, "unit": "°C"}
